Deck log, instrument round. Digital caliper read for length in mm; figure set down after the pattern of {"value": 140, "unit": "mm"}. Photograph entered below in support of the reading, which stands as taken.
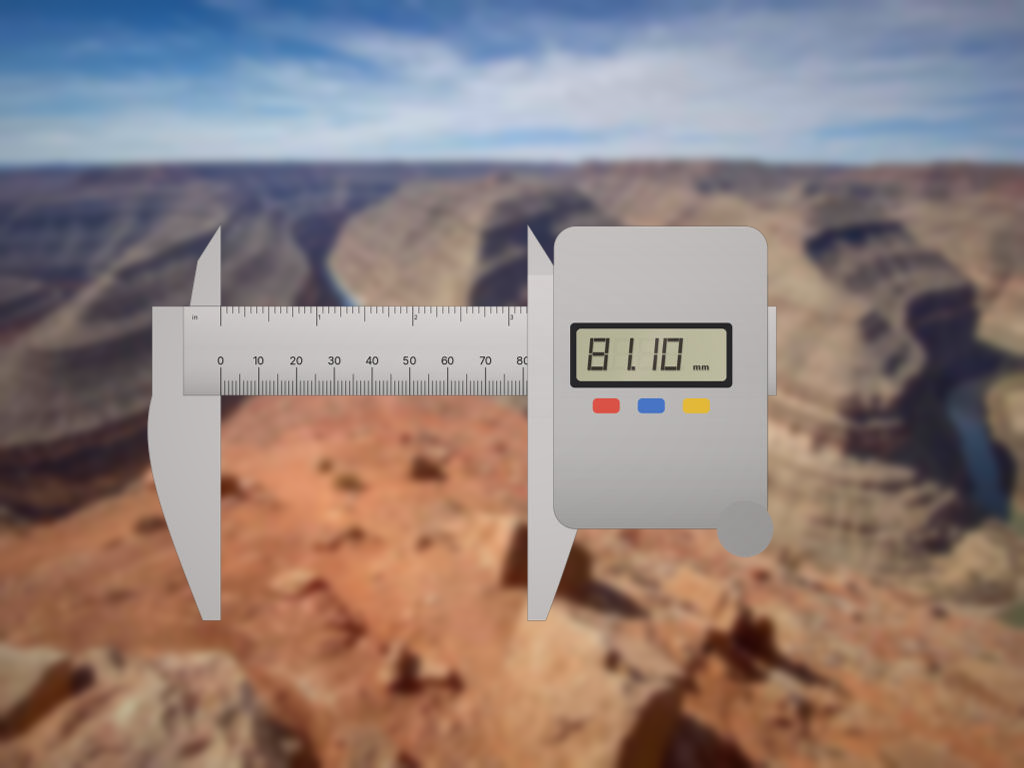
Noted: {"value": 81.10, "unit": "mm"}
